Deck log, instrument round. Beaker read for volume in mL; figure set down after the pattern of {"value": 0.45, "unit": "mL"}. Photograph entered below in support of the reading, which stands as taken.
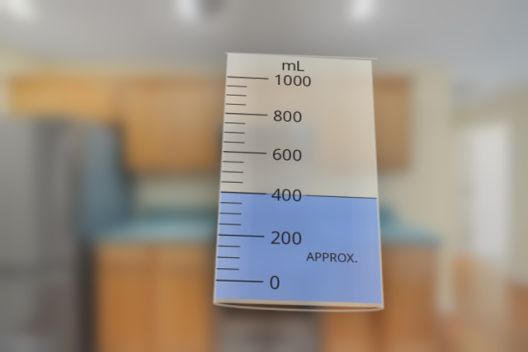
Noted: {"value": 400, "unit": "mL"}
